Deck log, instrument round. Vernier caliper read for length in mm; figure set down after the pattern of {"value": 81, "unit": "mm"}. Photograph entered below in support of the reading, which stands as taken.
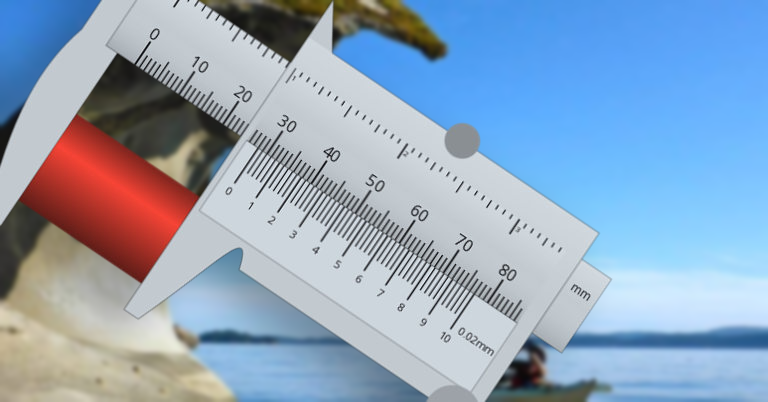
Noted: {"value": 28.0, "unit": "mm"}
